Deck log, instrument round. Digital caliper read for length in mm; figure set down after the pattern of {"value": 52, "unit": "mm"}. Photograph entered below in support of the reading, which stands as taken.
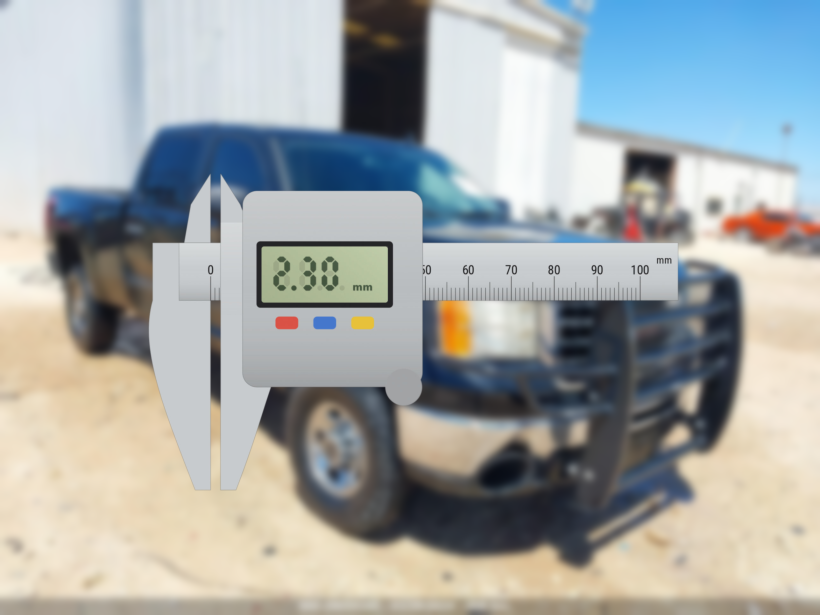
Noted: {"value": 2.30, "unit": "mm"}
